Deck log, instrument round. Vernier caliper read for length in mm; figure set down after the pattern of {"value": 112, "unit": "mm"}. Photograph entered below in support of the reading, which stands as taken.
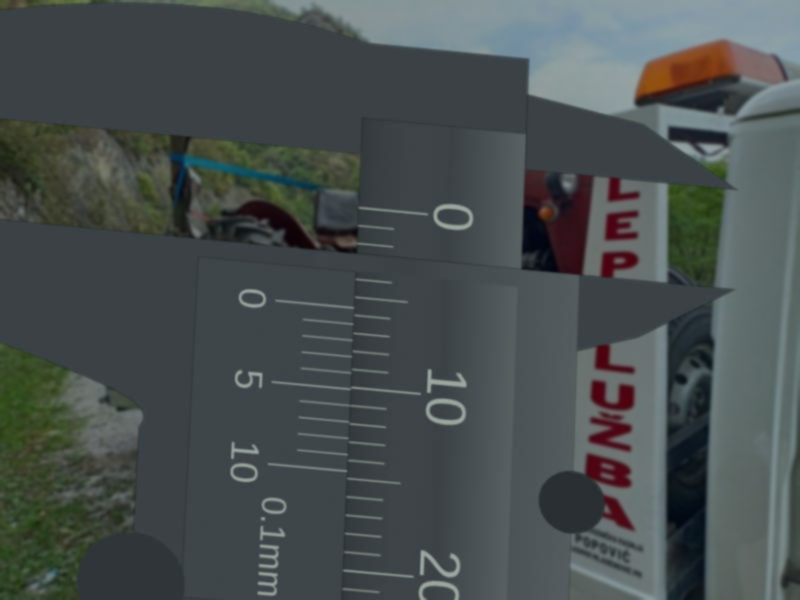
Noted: {"value": 5.6, "unit": "mm"}
